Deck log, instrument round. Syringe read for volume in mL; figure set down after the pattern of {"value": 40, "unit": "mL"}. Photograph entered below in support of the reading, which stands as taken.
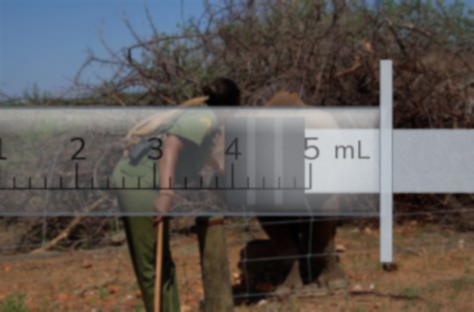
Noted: {"value": 3.9, "unit": "mL"}
